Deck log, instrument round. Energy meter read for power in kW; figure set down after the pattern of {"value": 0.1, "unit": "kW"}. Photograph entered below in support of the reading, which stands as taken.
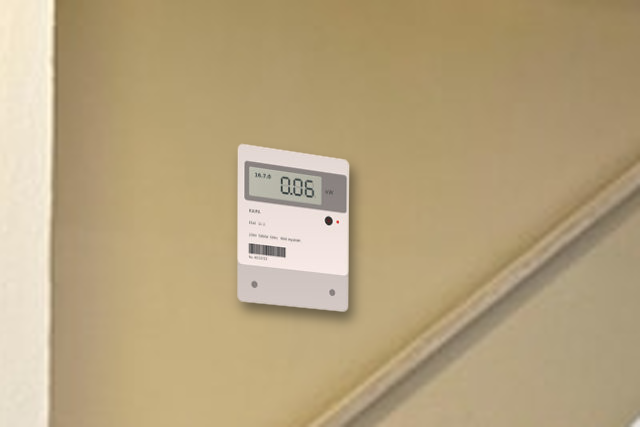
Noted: {"value": 0.06, "unit": "kW"}
